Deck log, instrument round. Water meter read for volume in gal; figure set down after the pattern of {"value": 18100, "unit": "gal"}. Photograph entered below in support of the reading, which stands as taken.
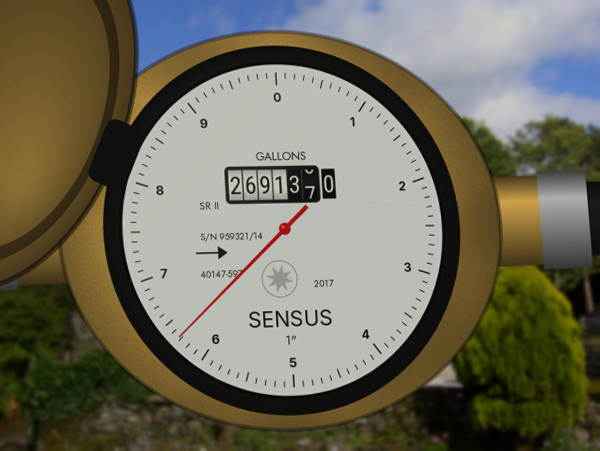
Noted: {"value": 2691366.3, "unit": "gal"}
